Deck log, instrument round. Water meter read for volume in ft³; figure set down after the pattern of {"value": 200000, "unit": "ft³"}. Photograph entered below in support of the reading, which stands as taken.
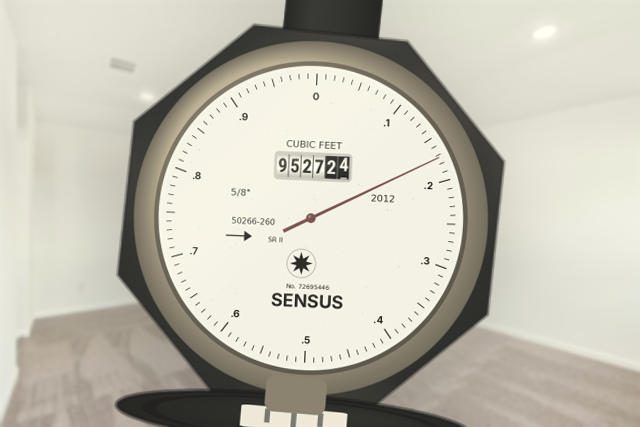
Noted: {"value": 952724.17, "unit": "ft³"}
